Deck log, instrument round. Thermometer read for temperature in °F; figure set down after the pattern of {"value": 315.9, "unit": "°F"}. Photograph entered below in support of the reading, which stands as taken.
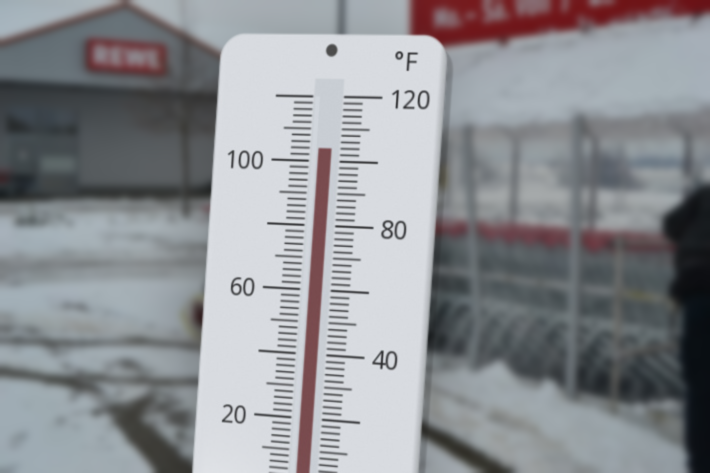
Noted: {"value": 104, "unit": "°F"}
